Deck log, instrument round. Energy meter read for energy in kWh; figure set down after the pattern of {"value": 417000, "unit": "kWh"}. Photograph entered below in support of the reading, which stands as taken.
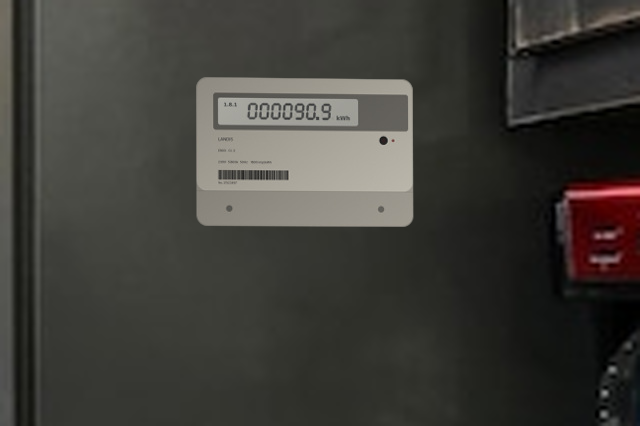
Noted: {"value": 90.9, "unit": "kWh"}
